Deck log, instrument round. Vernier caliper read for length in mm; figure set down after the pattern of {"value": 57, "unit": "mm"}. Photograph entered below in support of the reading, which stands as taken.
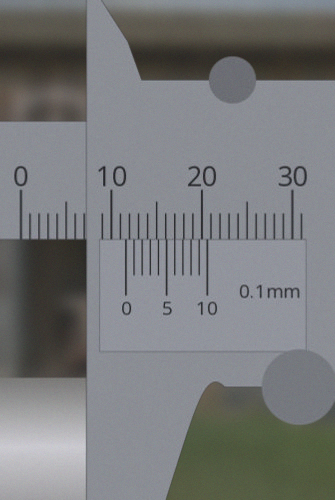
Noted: {"value": 11.6, "unit": "mm"}
